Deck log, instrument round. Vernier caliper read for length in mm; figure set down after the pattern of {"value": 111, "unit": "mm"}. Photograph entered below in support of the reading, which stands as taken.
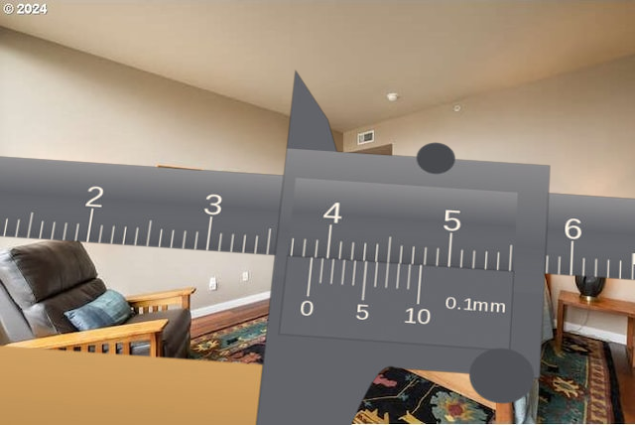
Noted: {"value": 38.7, "unit": "mm"}
